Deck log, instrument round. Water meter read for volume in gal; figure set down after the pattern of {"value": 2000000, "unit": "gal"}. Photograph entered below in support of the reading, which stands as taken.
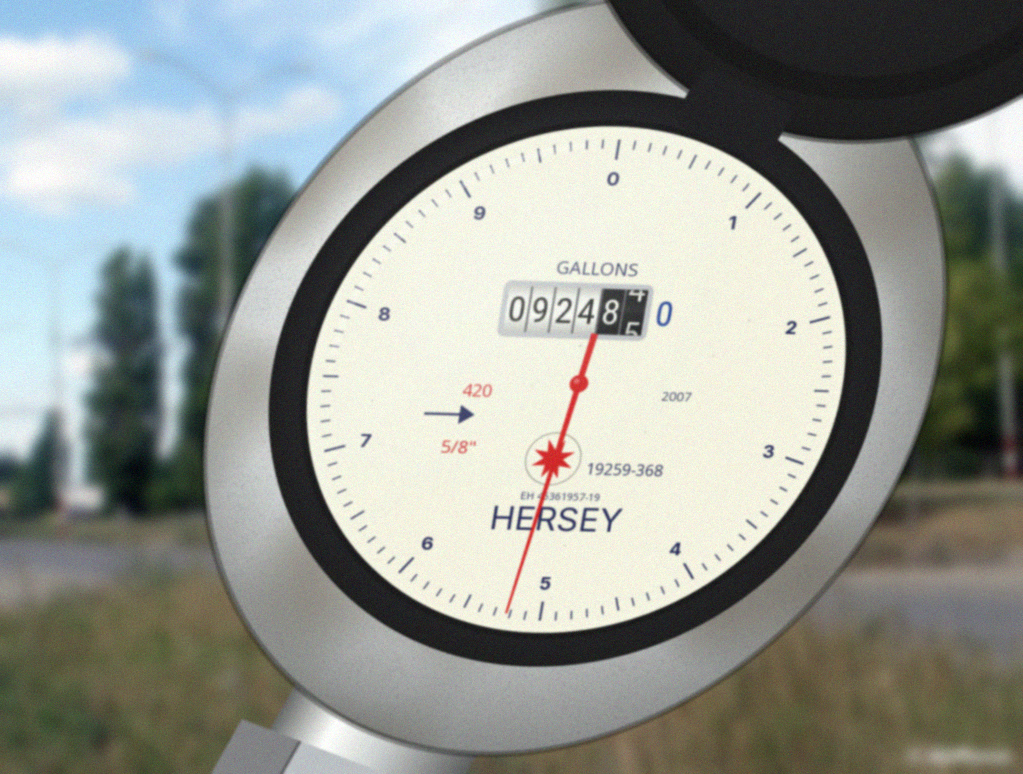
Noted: {"value": 924845.2, "unit": "gal"}
